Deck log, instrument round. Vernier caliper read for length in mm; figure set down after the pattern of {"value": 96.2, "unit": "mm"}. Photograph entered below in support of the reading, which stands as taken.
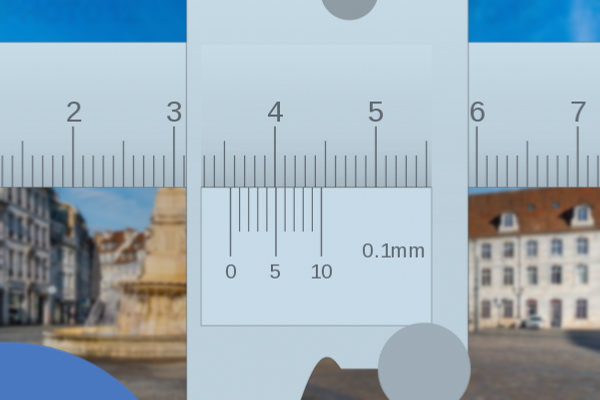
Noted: {"value": 35.6, "unit": "mm"}
